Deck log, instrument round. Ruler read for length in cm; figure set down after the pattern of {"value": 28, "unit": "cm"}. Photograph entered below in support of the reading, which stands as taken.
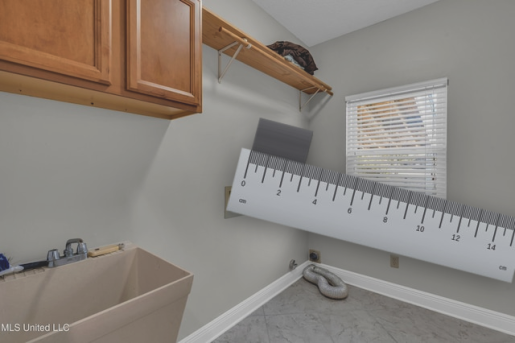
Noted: {"value": 3, "unit": "cm"}
